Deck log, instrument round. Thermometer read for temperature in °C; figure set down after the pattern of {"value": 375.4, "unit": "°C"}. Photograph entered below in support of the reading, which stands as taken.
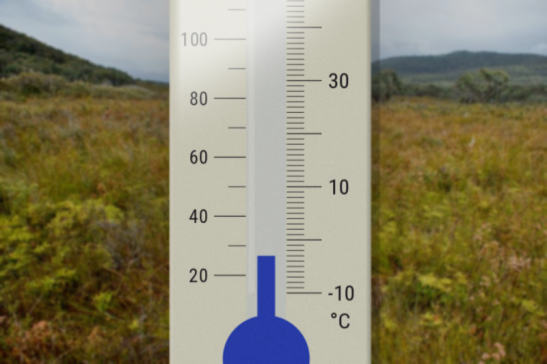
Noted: {"value": -3, "unit": "°C"}
